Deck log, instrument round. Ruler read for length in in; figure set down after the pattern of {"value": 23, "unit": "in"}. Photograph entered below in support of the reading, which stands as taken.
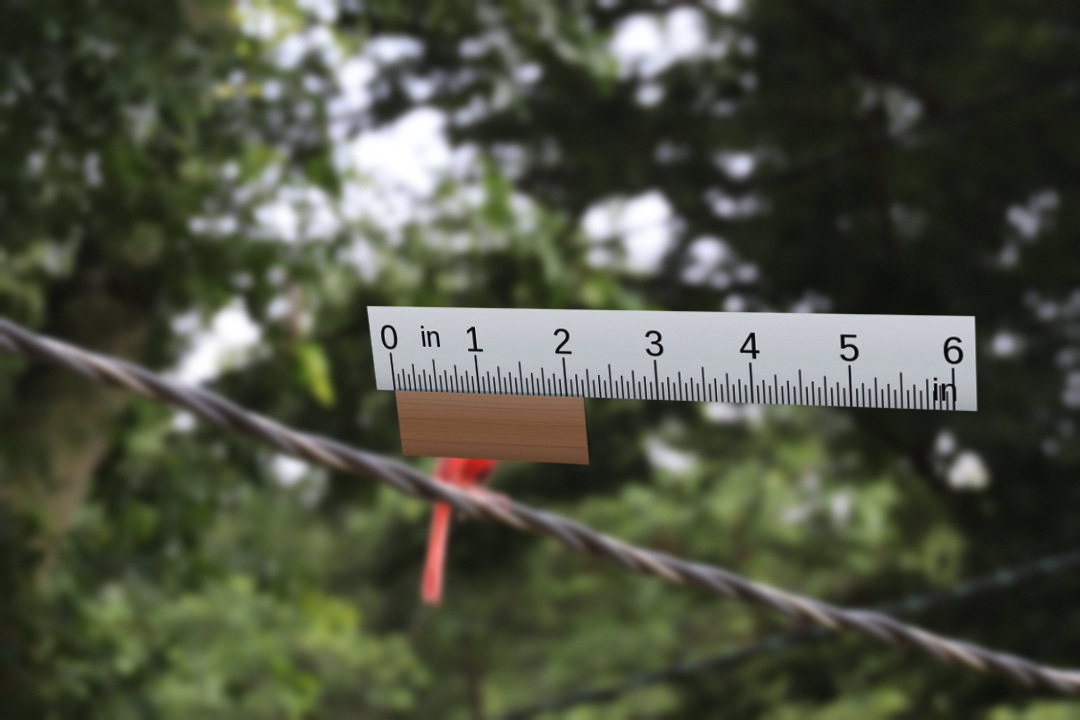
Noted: {"value": 2.1875, "unit": "in"}
